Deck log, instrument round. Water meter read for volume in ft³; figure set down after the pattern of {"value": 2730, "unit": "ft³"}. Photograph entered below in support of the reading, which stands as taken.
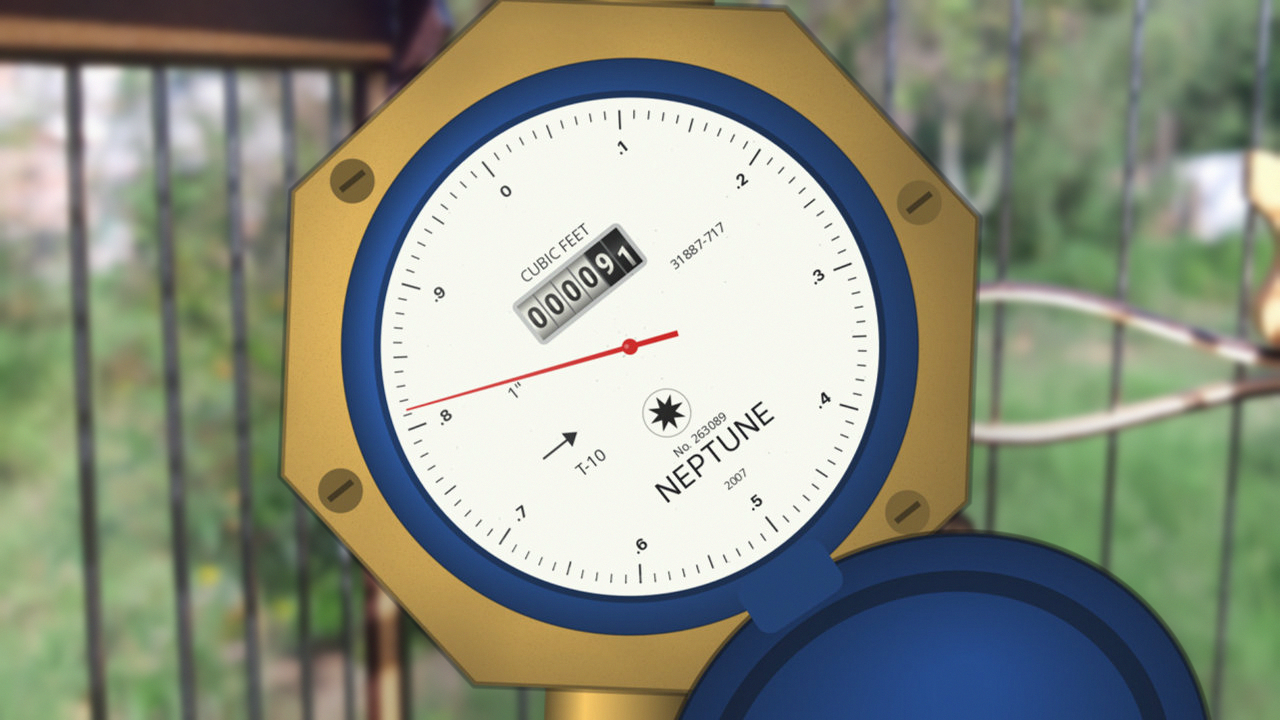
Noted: {"value": 90.81, "unit": "ft³"}
